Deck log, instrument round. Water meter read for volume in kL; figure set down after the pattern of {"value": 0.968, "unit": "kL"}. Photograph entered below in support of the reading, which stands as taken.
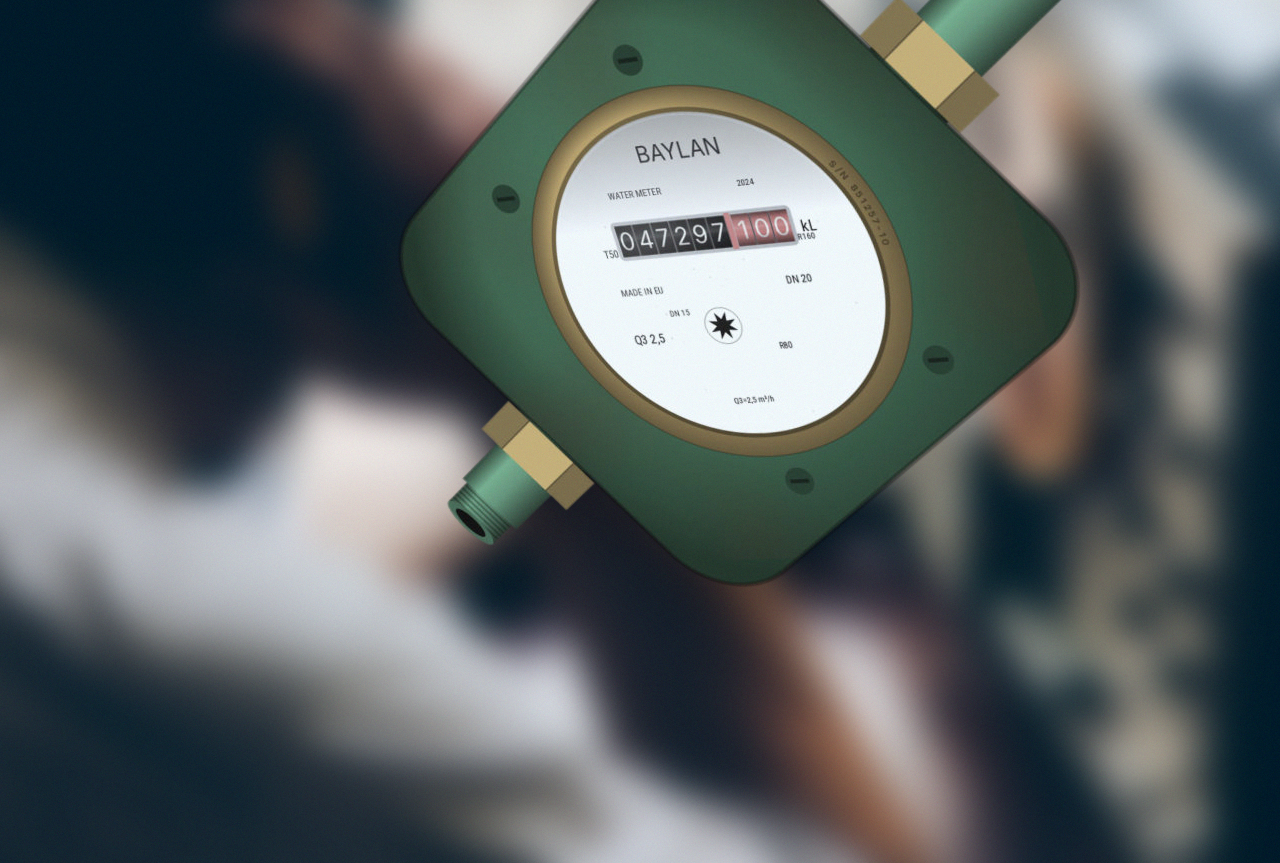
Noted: {"value": 47297.100, "unit": "kL"}
